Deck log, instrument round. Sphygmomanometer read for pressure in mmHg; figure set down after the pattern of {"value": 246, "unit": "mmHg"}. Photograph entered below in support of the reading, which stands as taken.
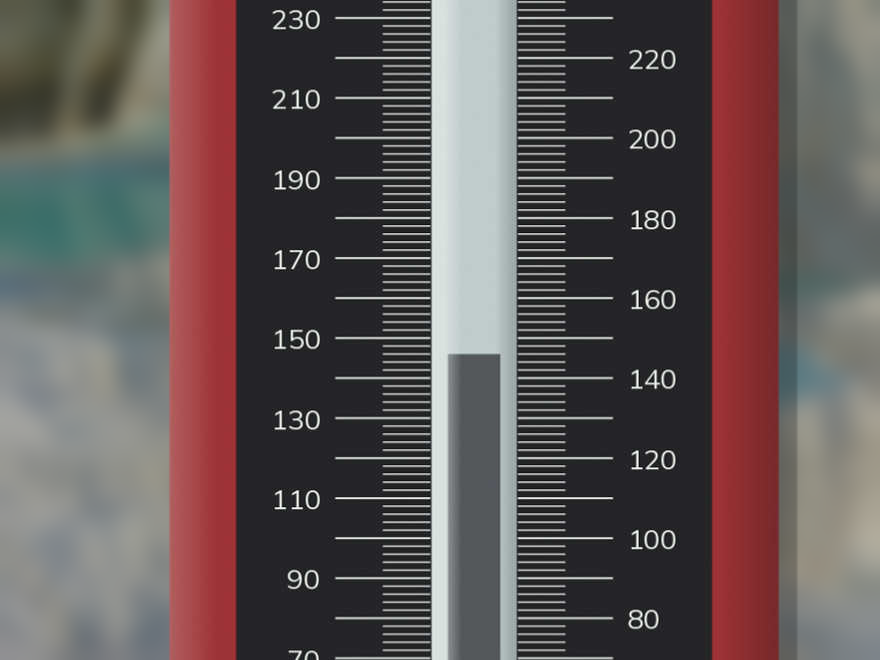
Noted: {"value": 146, "unit": "mmHg"}
